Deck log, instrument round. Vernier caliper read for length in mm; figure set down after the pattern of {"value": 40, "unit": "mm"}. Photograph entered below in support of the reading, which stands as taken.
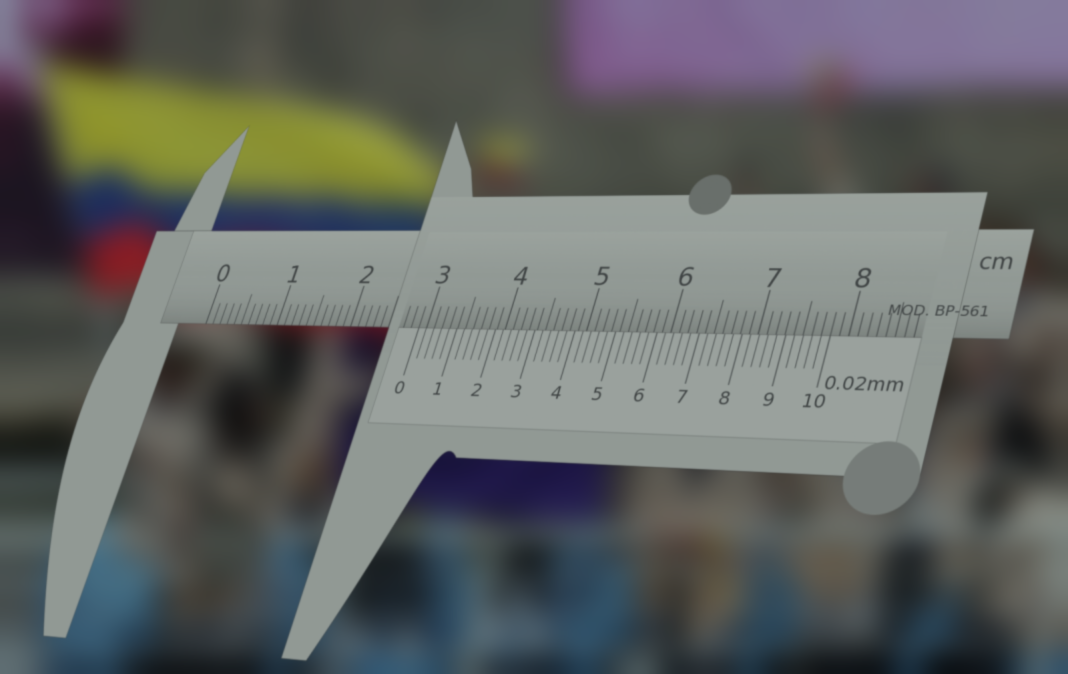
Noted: {"value": 29.0, "unit": "mm"}
